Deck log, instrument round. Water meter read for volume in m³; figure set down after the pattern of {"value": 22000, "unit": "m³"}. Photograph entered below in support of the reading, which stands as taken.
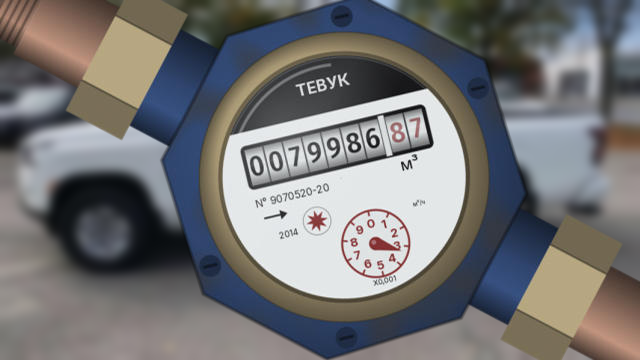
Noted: {"value": 79986.873, "unit": "m³"}
